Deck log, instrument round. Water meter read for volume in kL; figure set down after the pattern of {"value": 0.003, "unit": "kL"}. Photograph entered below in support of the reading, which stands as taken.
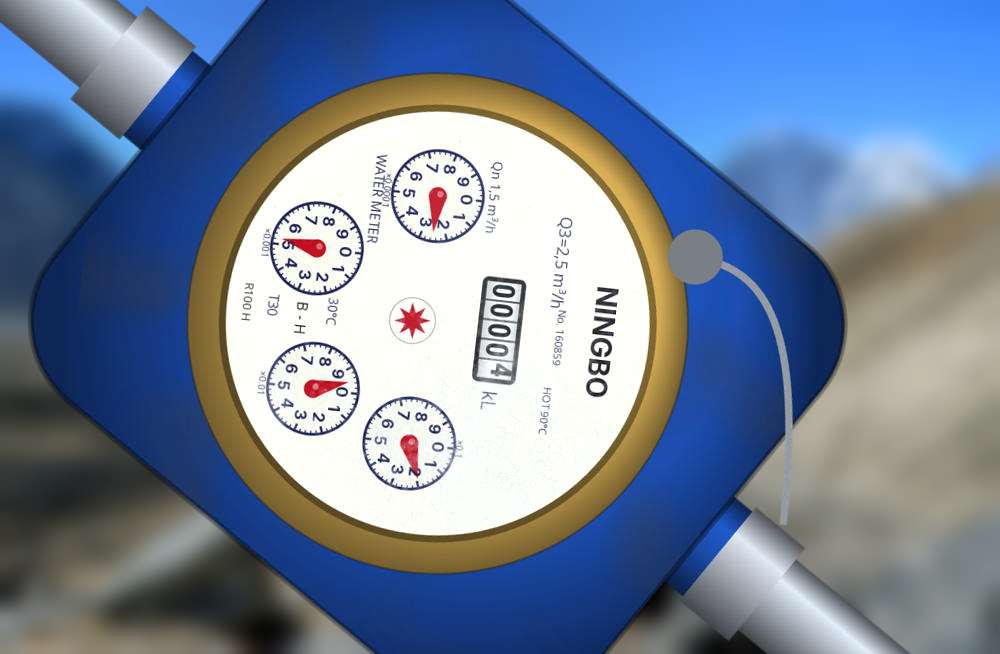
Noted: {"value": 4.1952, "unit": "kL"}
